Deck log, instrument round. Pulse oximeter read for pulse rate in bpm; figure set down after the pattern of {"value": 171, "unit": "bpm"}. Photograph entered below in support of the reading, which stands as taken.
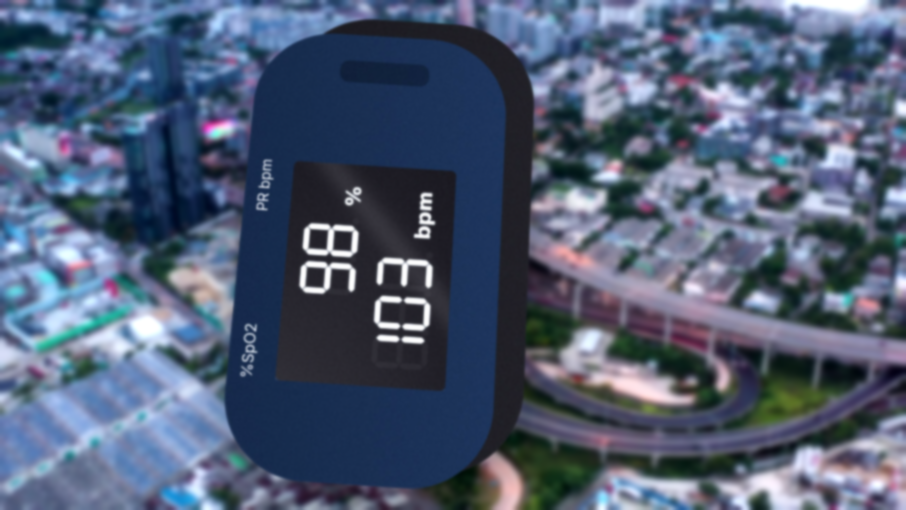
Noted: {"value": 103, "unit": "bpm"}
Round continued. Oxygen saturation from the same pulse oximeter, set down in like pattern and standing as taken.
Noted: {"value": 98, "unit": "%"}
